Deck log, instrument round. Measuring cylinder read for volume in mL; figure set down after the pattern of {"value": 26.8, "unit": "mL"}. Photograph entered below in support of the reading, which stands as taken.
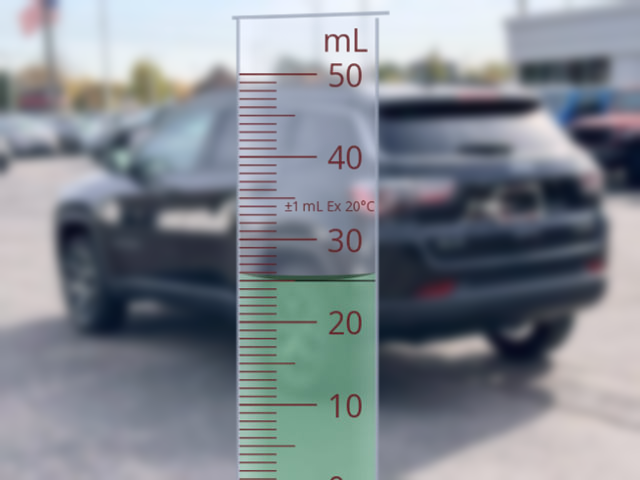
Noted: {"value": 25, "unit": "mL"}
